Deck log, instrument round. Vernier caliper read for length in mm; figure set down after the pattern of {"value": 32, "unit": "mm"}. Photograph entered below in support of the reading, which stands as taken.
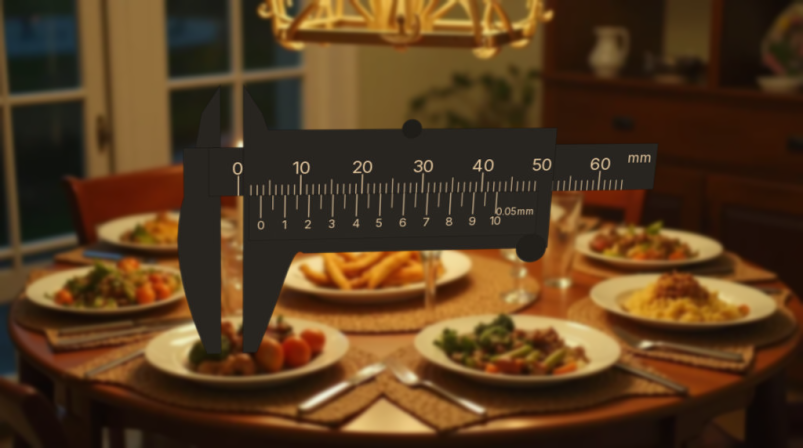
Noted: {"value": 3.6, "unit": "mm"}
